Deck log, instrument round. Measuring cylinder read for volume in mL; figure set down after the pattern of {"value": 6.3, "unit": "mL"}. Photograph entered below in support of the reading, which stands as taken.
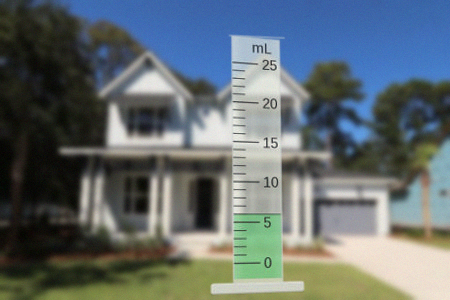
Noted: {"value": 6, "unit": "mL"}
